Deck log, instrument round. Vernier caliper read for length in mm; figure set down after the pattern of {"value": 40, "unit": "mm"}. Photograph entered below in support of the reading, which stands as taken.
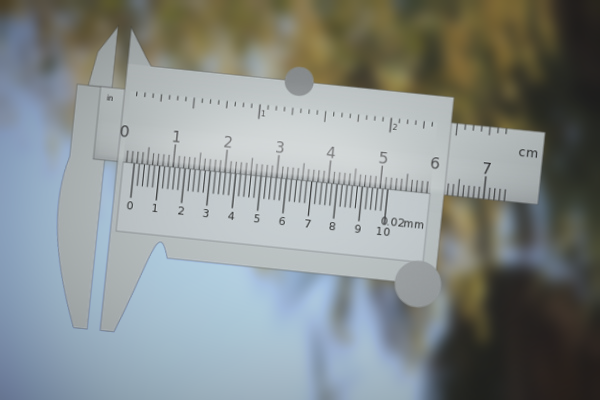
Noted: {"value": 2.5, "unit": "mm"}
